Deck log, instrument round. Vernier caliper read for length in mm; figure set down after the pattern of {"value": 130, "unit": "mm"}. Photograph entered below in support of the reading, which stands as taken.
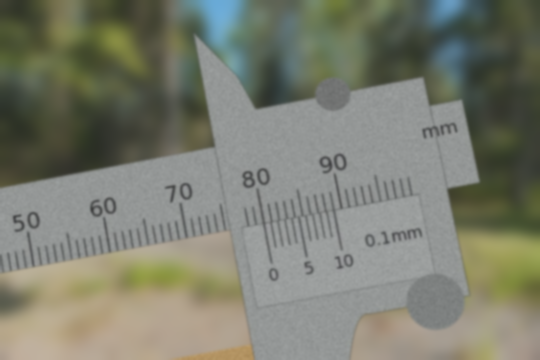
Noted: {"value": 80.0, "unit": "mm"}
